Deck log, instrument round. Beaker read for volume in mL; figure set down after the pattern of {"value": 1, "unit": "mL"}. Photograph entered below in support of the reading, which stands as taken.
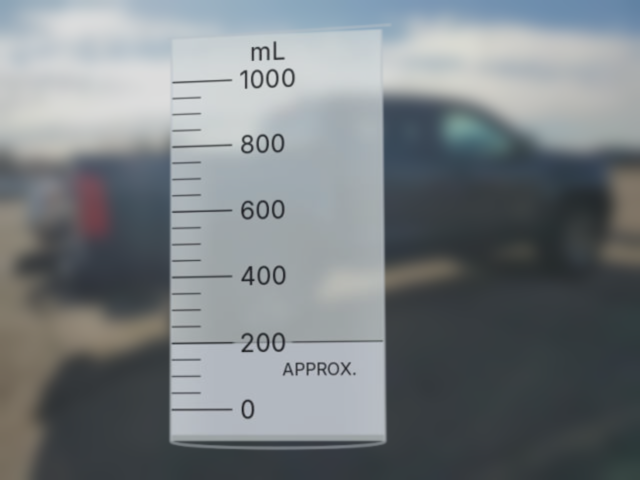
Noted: {"value": 200, "unit": "mL"}
